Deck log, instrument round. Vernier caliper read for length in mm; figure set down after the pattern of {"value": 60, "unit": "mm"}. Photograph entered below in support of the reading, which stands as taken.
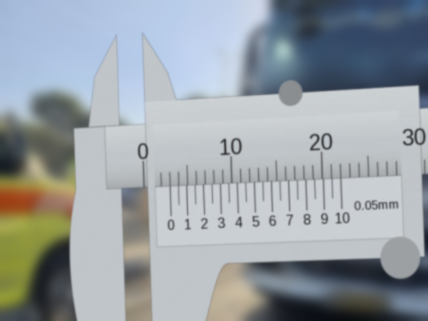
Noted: {"value": 3.0, "unit": "mm"}
